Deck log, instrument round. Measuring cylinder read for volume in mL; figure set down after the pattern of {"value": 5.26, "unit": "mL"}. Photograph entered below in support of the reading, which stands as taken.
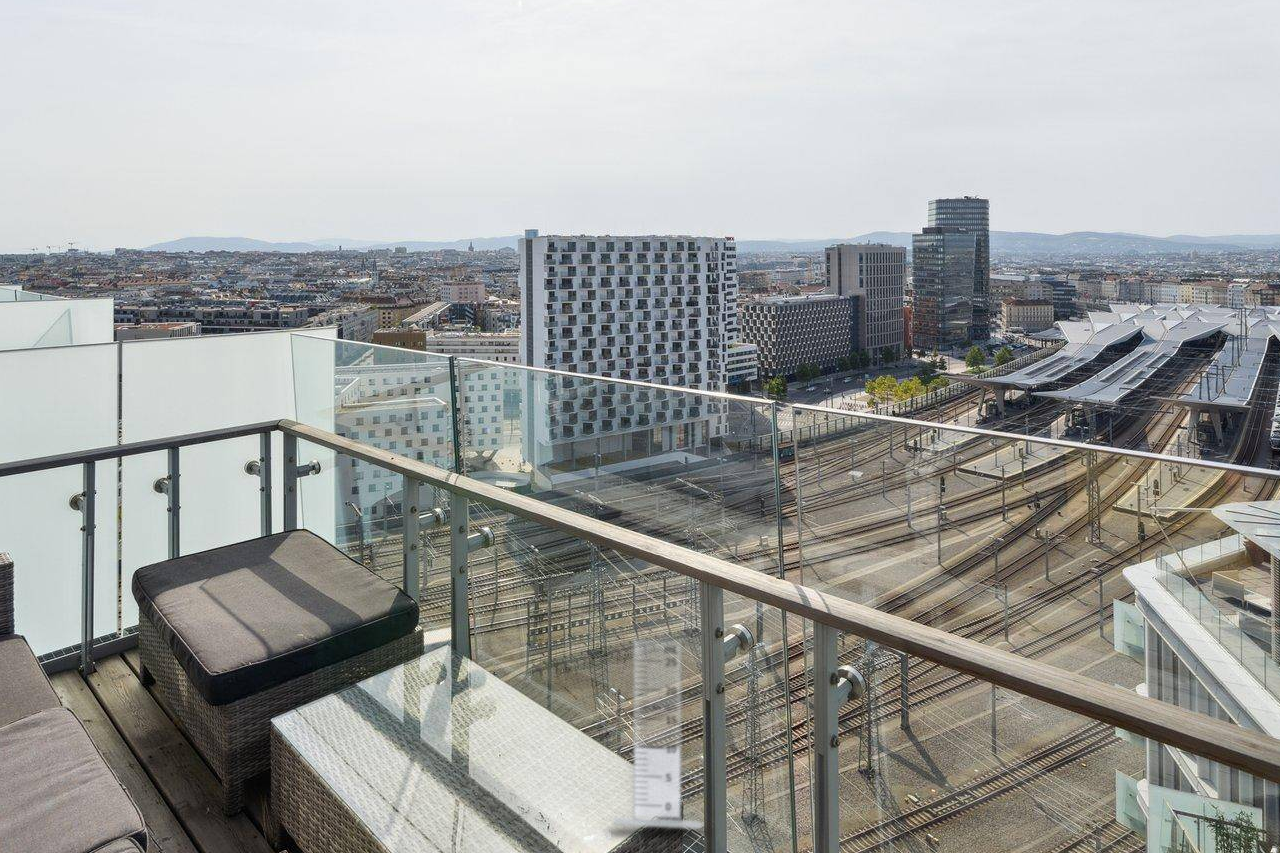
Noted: {"value": 10, "unit": "mL"}
